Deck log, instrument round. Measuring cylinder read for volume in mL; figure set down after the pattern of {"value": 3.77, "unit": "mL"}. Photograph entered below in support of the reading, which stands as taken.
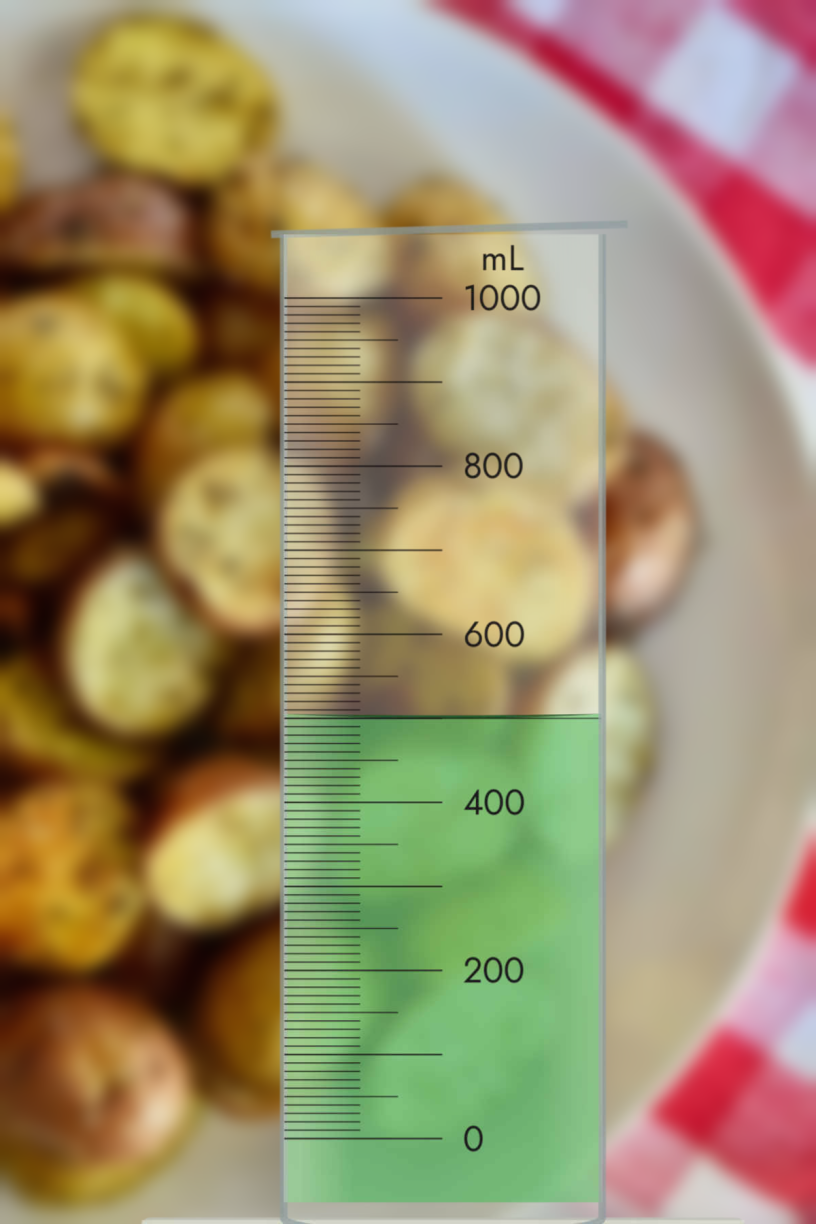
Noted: {"value": 500, "unit": "mL"}
